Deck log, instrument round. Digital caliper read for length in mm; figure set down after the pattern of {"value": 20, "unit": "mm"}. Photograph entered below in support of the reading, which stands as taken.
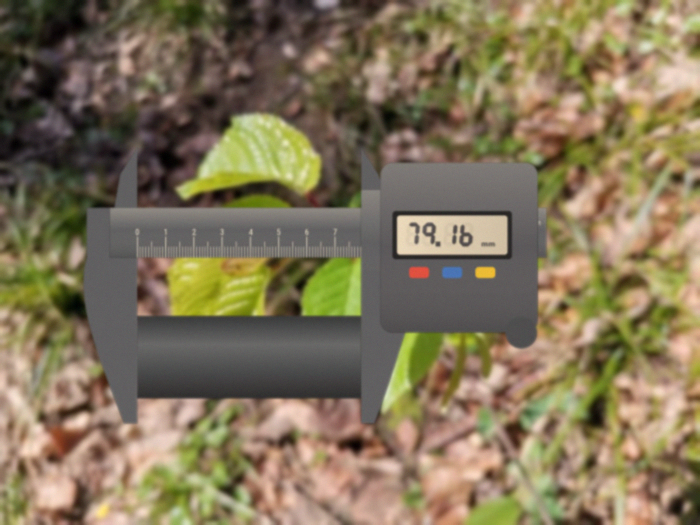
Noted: {"value": 79.16, "unit": "mm"}
